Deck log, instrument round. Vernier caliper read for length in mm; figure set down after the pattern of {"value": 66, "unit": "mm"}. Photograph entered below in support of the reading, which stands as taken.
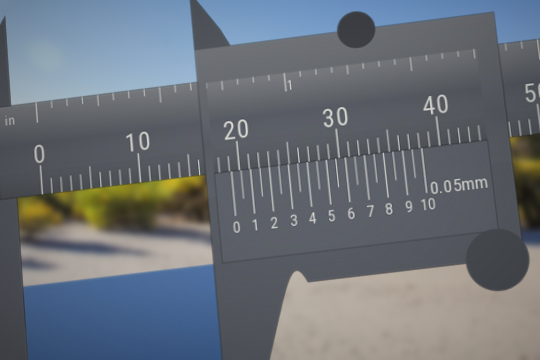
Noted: {"value": 19.2, "unit": "mm"}
